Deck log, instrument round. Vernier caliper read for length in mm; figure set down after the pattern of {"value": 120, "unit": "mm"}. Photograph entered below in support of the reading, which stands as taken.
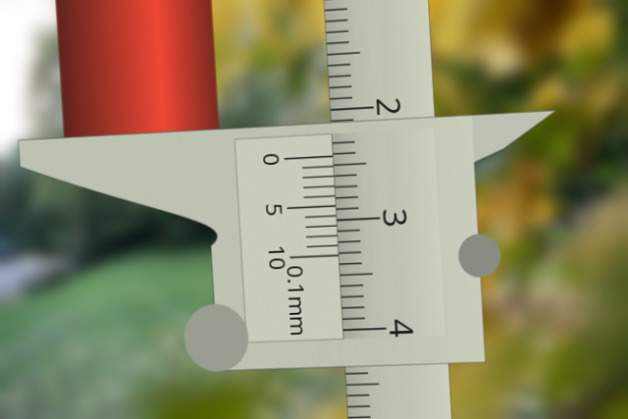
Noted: {"value": 24.2, "unit": "mm"}
